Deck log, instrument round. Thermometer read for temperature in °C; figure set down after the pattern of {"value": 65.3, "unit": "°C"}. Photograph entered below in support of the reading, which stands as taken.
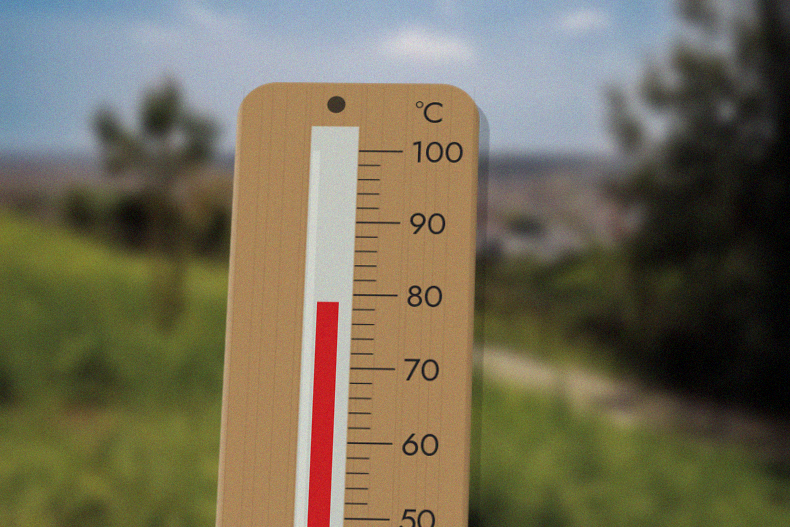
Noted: {"value": 79, "unit": "°C"}
